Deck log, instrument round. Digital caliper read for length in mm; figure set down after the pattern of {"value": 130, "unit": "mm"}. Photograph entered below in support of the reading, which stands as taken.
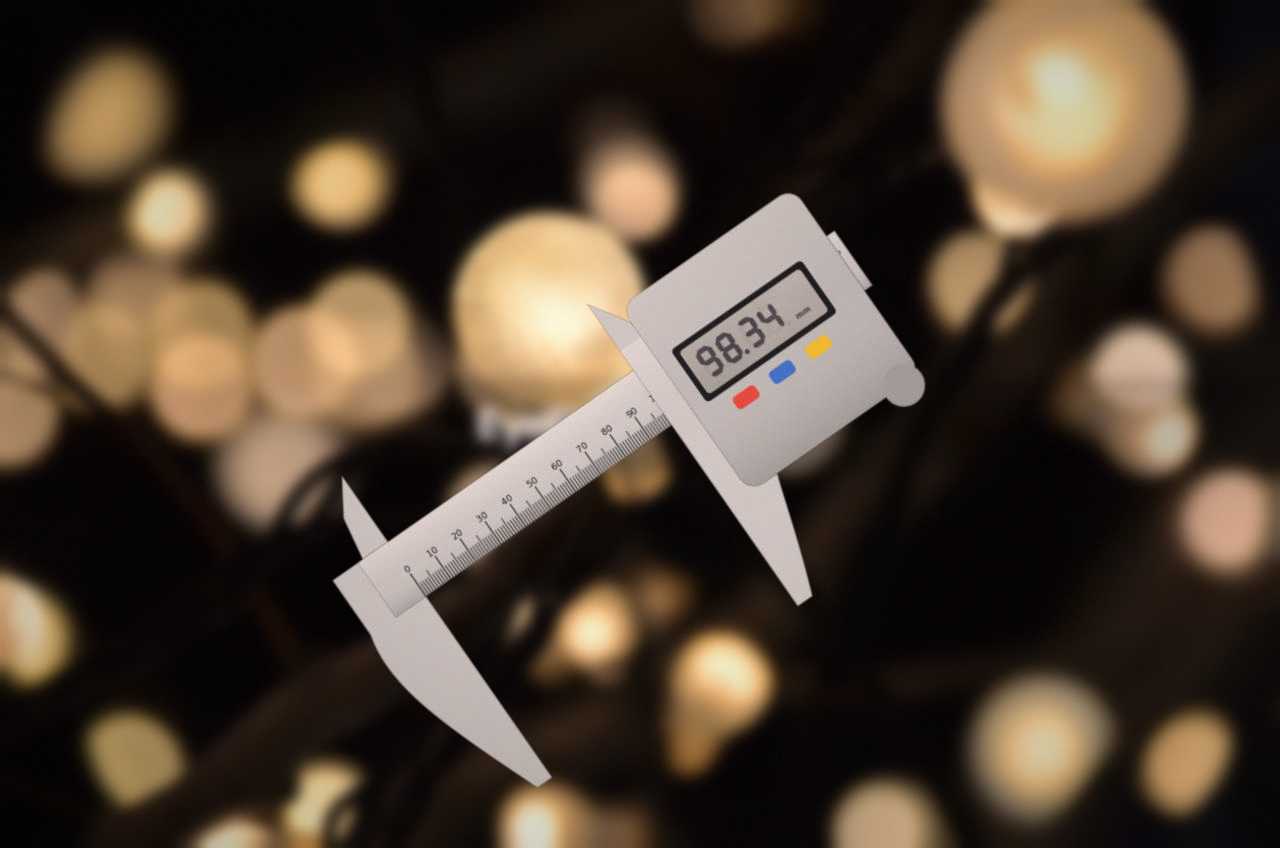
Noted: {"value": 98.34, "unit": "mm"}
